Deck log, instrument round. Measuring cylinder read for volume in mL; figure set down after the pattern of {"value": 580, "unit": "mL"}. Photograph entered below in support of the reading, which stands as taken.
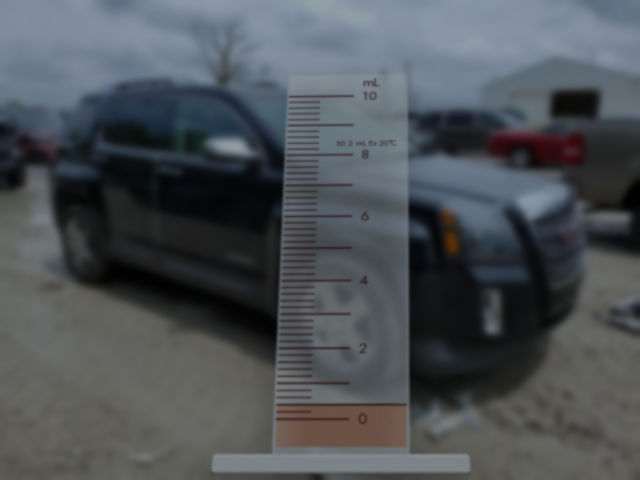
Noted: {"value": 0.4, "unit": "mL"}
